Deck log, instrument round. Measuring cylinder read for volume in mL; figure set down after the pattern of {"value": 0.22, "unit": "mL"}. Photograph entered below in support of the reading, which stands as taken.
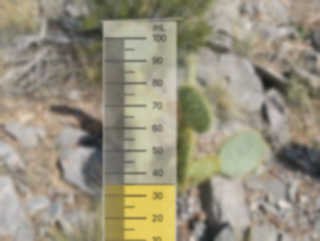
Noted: {"value": 35, "unit": "mL"}
